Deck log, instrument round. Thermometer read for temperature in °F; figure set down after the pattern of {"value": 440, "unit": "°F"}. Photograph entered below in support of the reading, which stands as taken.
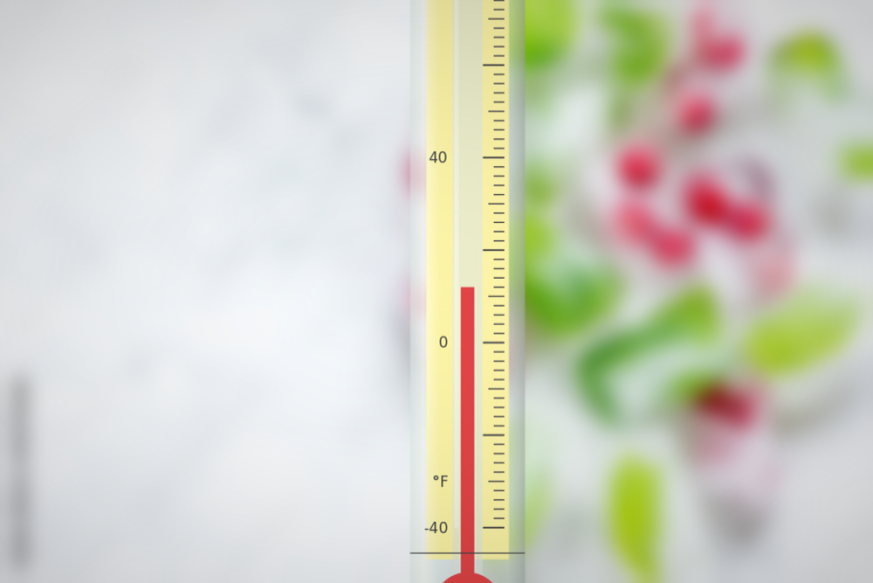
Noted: {"value": 12, "unit": "°F"}
